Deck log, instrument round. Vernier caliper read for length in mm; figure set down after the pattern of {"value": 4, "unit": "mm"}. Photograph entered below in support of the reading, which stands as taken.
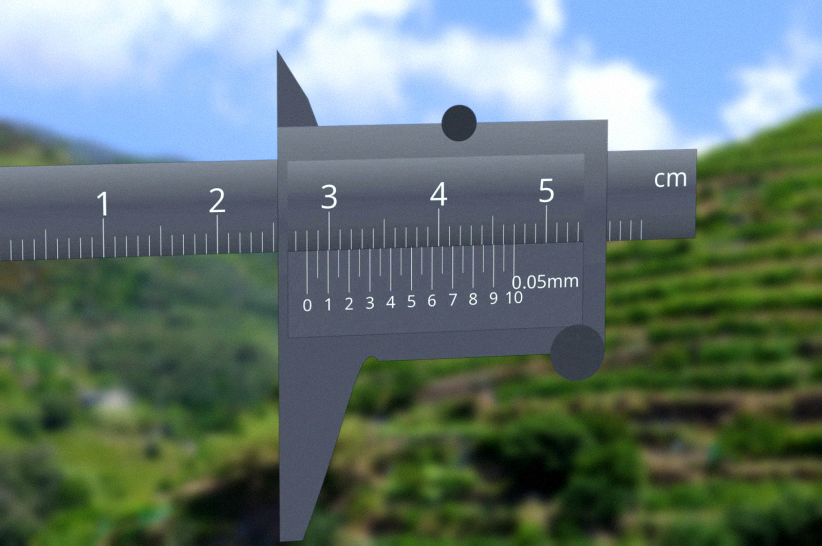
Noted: {"value": 28.0, "unit": "mm"}
